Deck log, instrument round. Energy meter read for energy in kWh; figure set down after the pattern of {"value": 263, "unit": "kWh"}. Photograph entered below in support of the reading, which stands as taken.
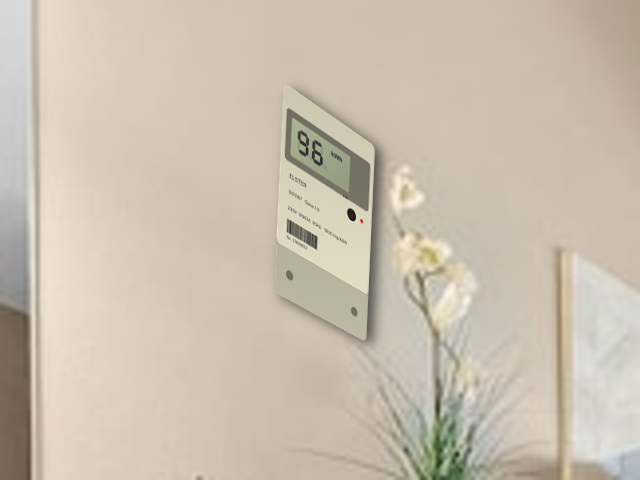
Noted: {"value": 96, "unit": "kWh"}
